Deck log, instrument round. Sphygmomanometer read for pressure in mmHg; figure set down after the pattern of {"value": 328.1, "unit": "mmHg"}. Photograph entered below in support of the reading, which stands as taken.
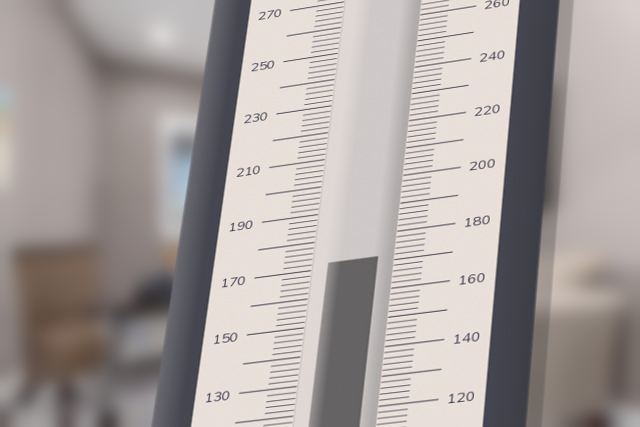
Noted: {"value": 172, "unit": "mmHg"}
